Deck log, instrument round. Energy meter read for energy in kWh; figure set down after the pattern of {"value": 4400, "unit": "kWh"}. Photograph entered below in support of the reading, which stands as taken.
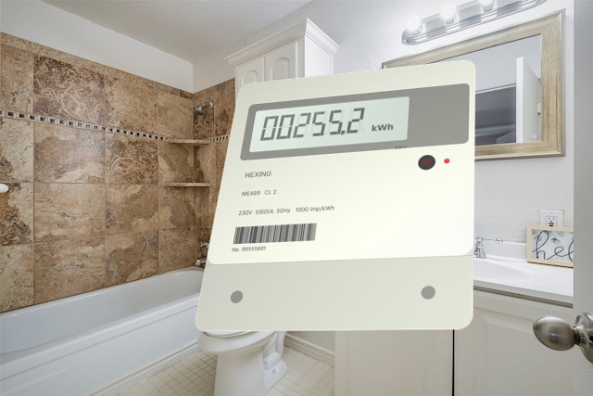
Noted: {"value": 255.2, "unit": "kWh"}
